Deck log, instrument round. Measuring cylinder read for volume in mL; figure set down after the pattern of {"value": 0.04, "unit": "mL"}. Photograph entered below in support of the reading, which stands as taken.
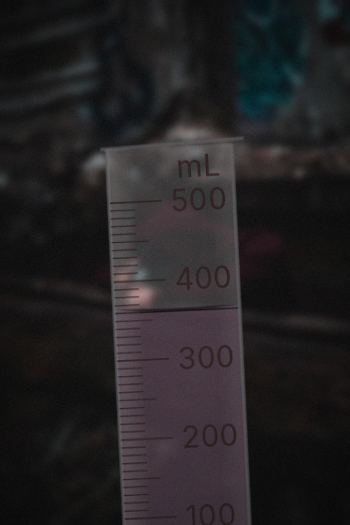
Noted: {"value": 360, "unit": "mL"}
